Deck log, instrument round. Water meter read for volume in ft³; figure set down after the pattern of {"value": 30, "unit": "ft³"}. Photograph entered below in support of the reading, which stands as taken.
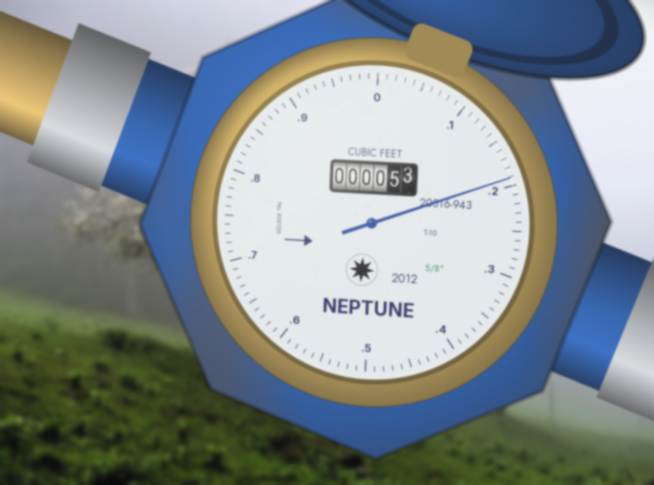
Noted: {"value": 53.19, "unit": "ft³"}
